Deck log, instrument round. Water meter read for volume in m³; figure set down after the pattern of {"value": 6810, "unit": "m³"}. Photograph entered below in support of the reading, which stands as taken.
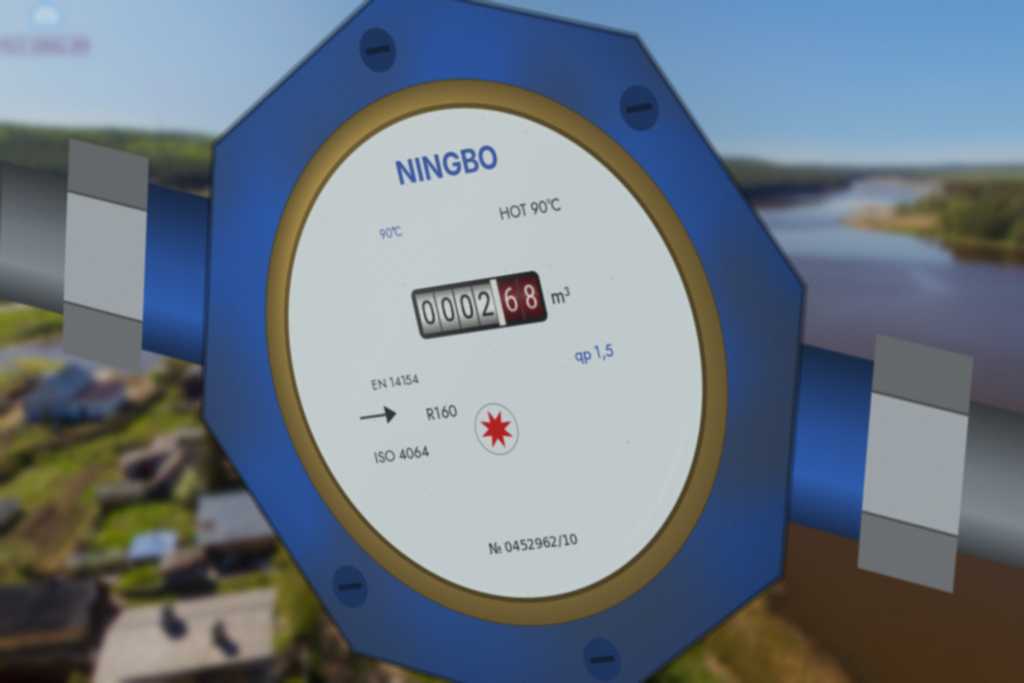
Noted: {"value": 2.68, "unit": "m³"}
